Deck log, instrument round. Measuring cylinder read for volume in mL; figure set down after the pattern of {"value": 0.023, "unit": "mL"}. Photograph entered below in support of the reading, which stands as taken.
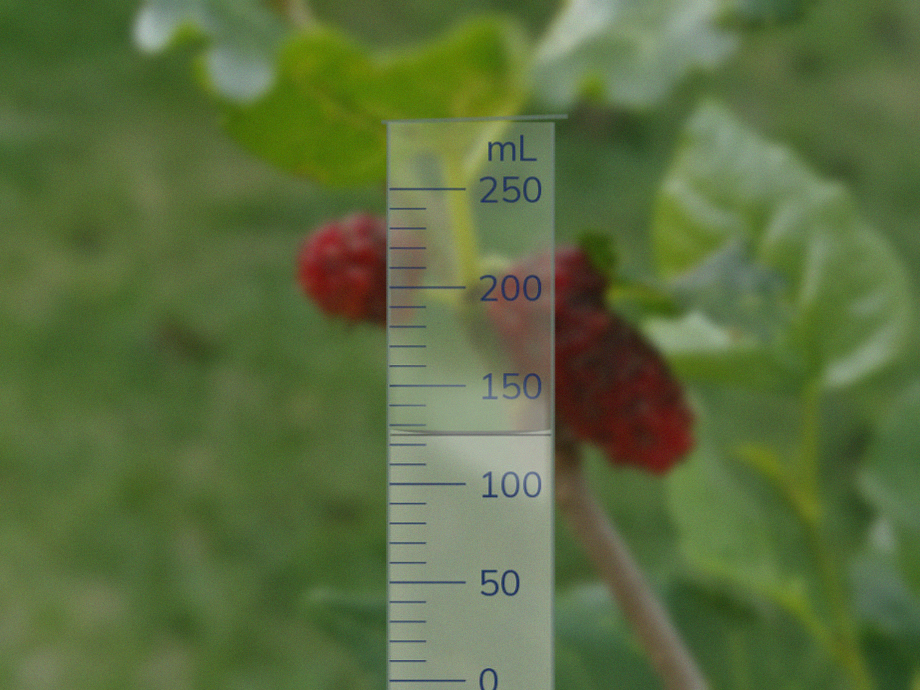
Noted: {"value": 125, "unit": "mL"}
